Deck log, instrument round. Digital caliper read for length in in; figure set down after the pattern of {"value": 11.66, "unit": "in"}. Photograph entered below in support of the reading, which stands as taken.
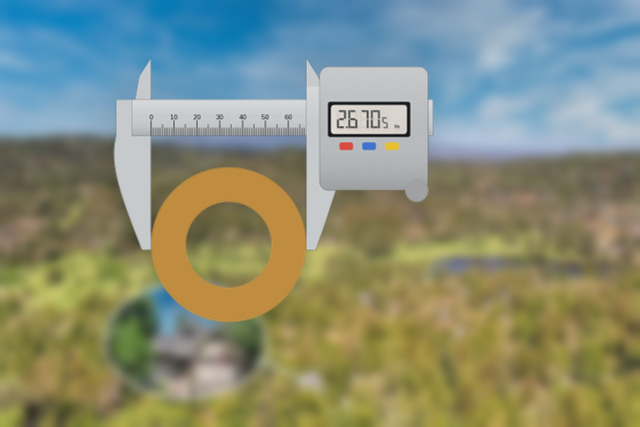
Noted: {"value": 2.6705, "unit": "in"}
